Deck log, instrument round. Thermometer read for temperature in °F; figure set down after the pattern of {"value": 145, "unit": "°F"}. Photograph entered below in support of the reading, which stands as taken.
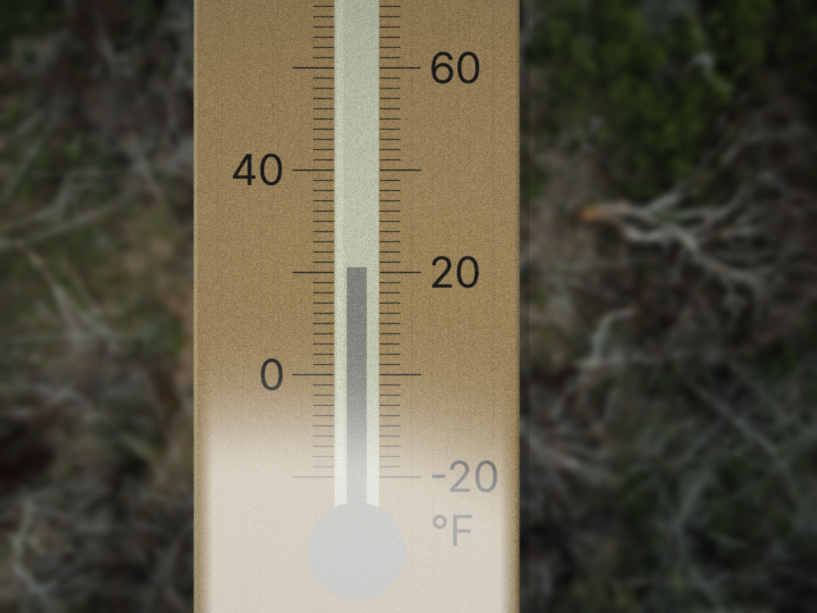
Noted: {"value": 21, "unit": "°F"}
